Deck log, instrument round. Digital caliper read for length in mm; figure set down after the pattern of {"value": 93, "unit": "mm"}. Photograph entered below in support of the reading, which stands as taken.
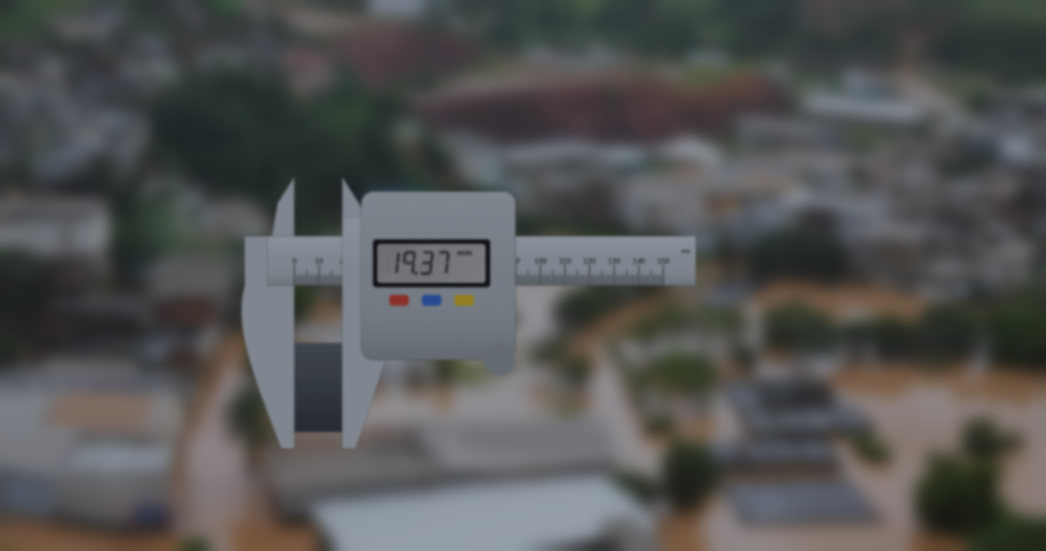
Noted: {"value": 19.37, "unit": "mm"}
